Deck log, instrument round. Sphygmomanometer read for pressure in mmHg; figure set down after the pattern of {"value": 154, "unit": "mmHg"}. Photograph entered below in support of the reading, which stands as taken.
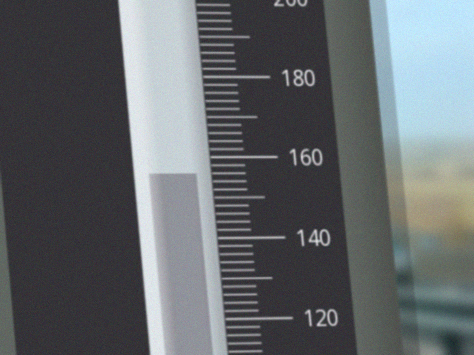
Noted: {"value": 156, "unit": "mmHg"}
